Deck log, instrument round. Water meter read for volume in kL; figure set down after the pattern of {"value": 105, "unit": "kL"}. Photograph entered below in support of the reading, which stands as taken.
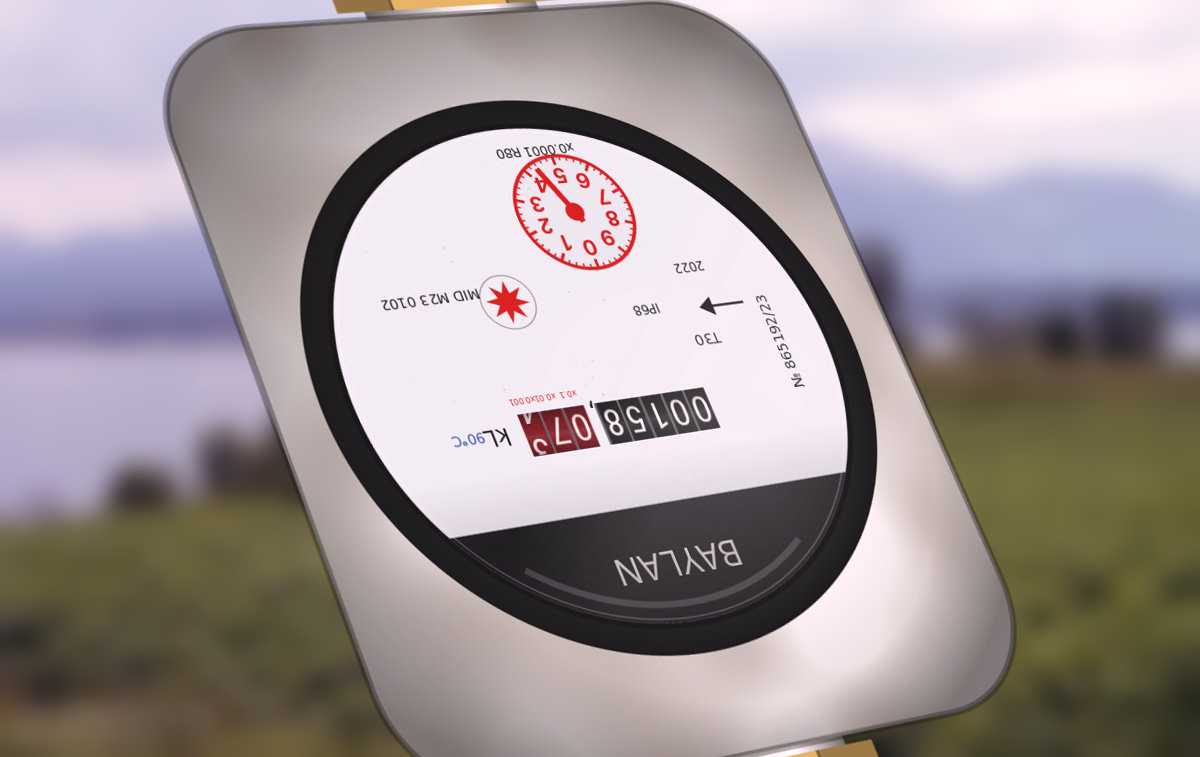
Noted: {"value": 158.0734, "unit": "kL"}
